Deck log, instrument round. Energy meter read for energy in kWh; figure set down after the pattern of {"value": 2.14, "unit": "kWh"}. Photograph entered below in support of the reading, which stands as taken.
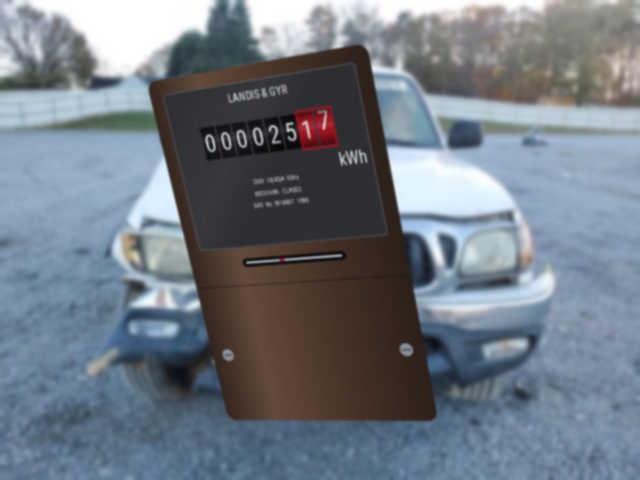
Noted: {"value": 25.17, "unit": "kWh"}
